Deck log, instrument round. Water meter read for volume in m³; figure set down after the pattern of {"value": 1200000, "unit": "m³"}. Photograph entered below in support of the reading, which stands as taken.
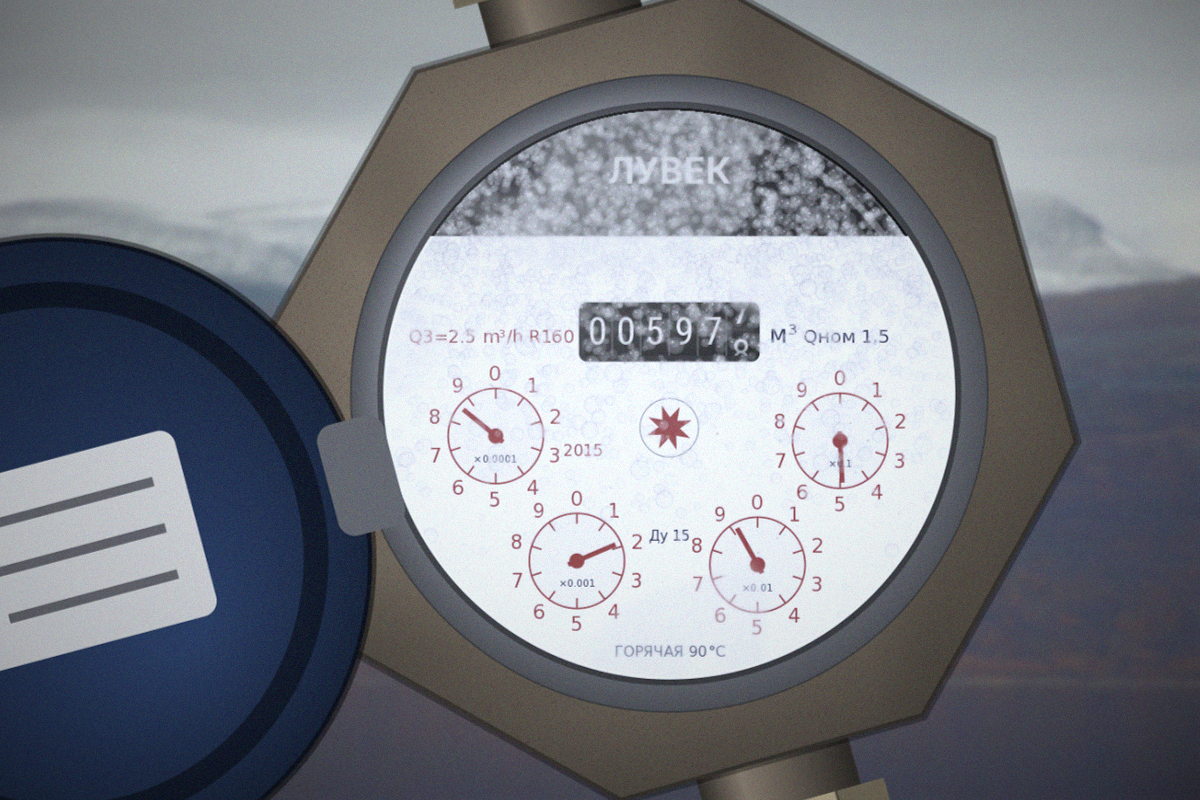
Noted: {"value": 5977.4918, "unit": "m³"}
